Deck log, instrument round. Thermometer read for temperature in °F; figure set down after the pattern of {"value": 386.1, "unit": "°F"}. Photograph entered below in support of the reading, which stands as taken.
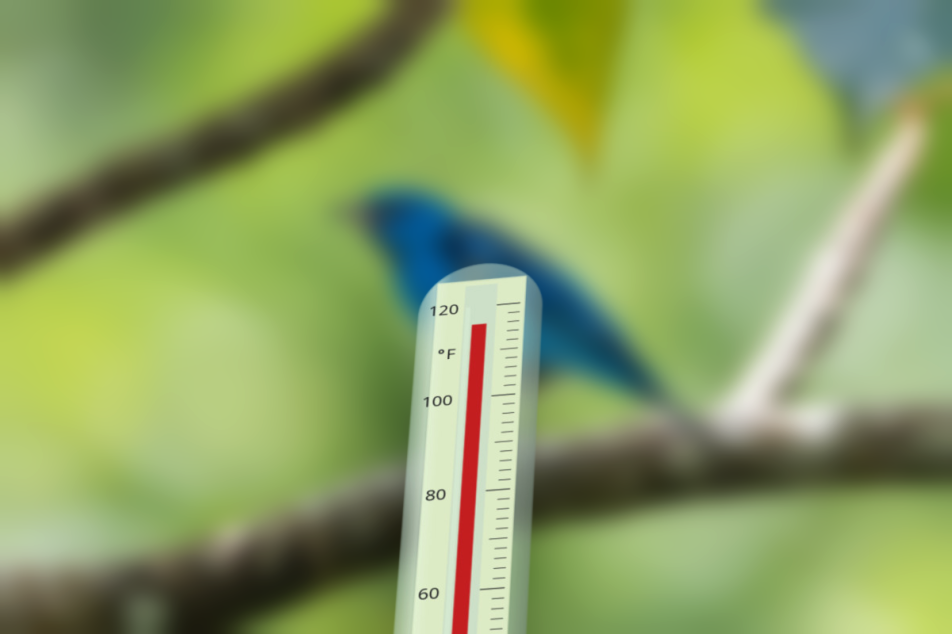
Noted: {"value": 116, "unit": "°F"}
